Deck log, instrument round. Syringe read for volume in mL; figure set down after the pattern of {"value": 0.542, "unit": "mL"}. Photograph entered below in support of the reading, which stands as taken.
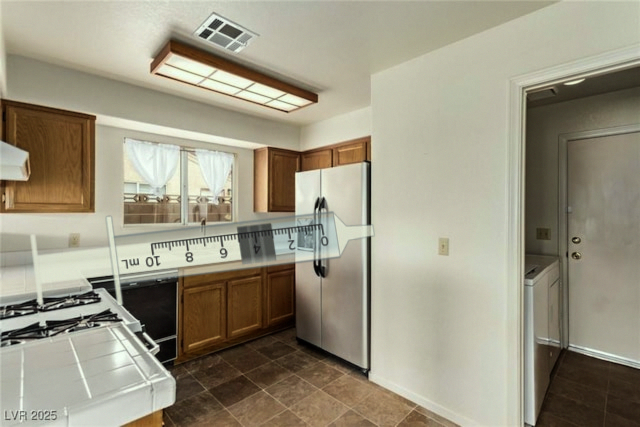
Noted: {"value": 3, "unit": "mL"}
